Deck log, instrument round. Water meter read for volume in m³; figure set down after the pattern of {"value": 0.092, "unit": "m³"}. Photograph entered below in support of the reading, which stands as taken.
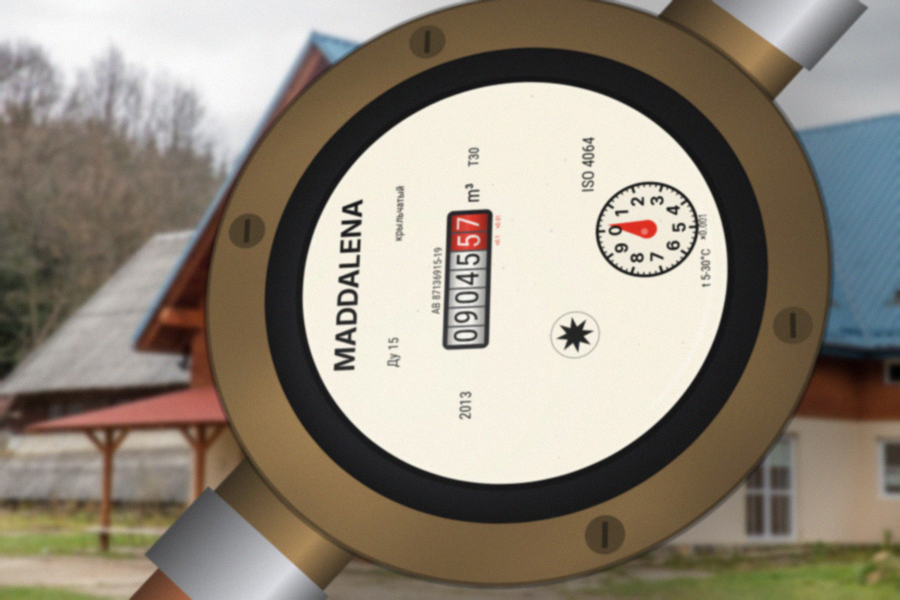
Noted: {"value": 9045.570, "unit": "m³"}
